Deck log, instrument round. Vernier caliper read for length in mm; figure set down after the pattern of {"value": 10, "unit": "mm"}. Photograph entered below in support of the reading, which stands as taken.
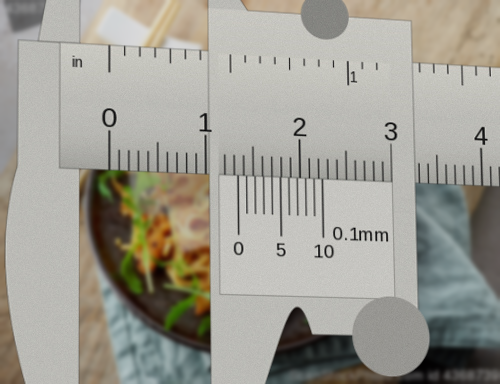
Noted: {"value": 13.4, "unit": "mm"}
